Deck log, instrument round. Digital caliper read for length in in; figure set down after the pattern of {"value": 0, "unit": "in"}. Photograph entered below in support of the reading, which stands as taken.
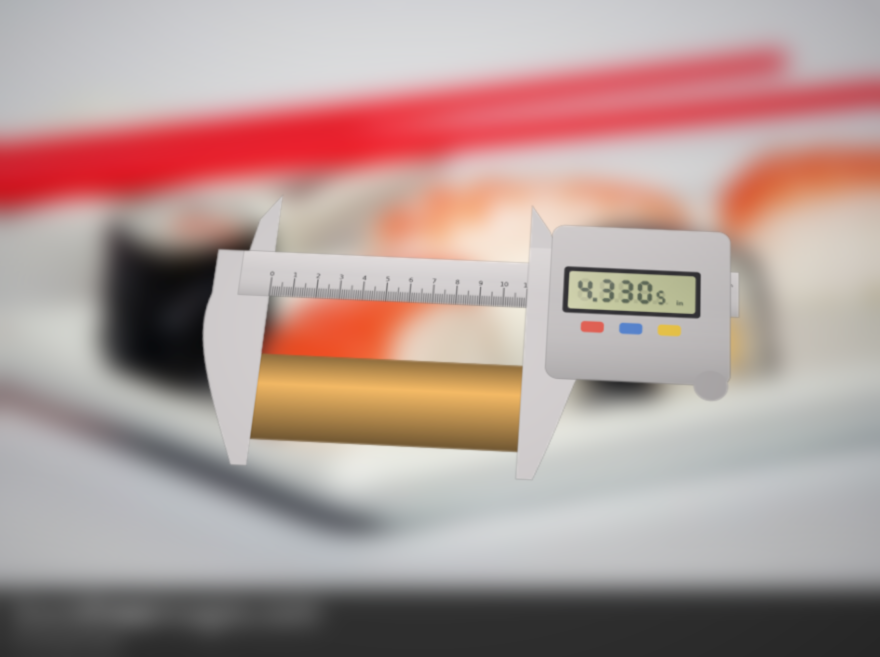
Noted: {"value": 4.3305, "unit": "in"}
